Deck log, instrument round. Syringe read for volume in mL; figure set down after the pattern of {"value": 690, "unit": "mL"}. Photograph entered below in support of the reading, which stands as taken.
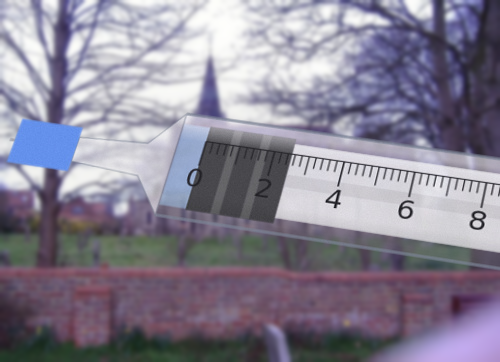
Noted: {"value": 0, "unit": "mL"}
